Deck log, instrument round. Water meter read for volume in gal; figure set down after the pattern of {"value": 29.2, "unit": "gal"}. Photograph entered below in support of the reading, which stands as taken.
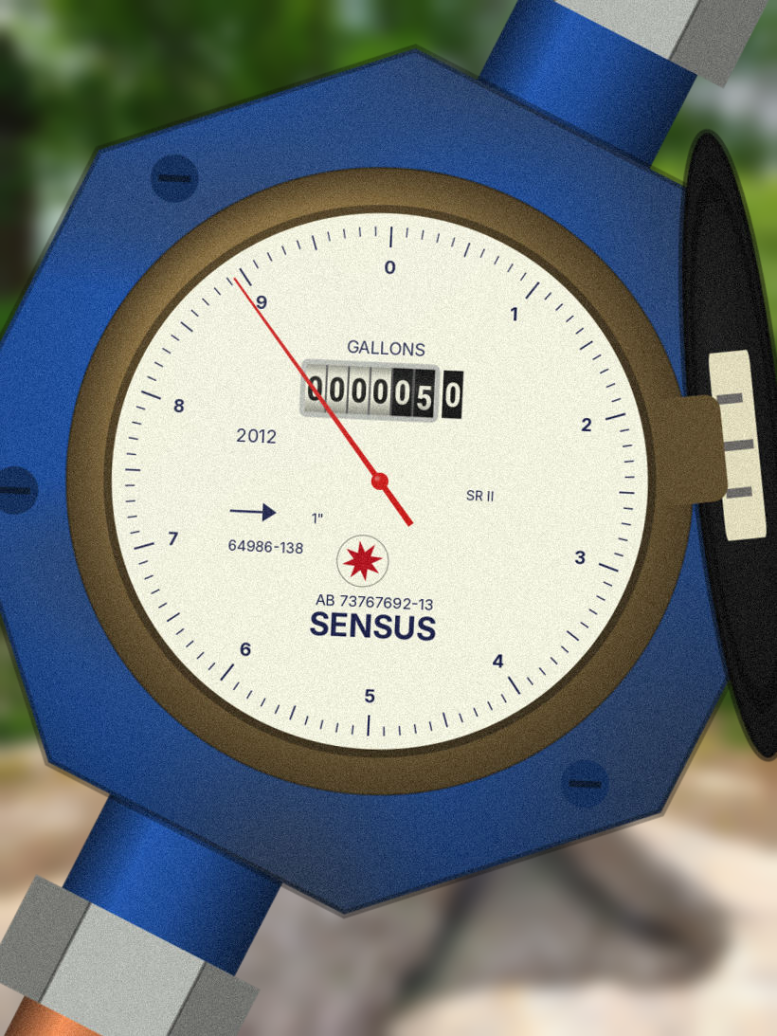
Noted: {"value": 48.9, "unit": "gal"}
